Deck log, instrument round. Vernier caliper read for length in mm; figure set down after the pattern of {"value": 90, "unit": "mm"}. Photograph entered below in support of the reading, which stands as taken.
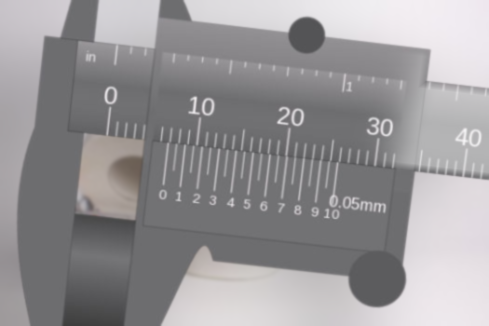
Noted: {"value": 6.8, "unit": "mm"}
